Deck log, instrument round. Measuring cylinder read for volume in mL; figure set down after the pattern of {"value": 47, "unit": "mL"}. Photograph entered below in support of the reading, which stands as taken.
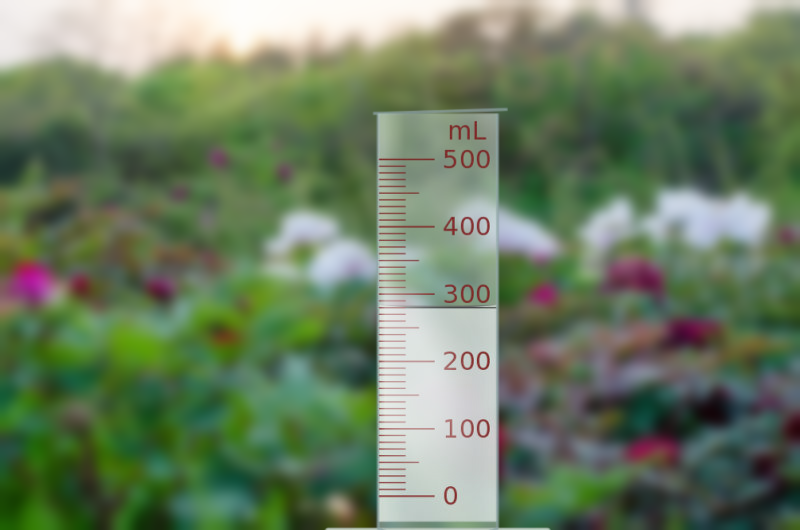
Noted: {"value": 280, "unit": "mL"}
